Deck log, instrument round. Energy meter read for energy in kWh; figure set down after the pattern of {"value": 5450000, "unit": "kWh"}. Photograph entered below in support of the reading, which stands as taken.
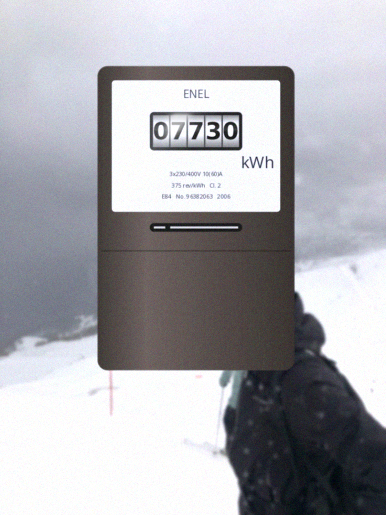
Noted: {"value": 7730, "unit": "kWh"}
